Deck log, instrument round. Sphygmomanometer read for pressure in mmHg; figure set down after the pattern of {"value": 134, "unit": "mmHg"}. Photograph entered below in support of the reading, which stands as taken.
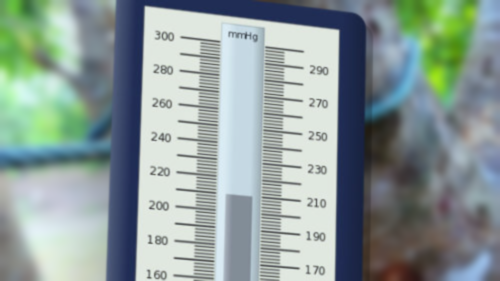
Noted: {"value": 210, "unit": "mmHg"}
